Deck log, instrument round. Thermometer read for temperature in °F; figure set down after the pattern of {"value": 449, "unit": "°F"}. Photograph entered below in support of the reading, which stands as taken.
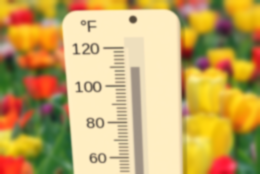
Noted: {"value": 110, "unit": "°F"}
